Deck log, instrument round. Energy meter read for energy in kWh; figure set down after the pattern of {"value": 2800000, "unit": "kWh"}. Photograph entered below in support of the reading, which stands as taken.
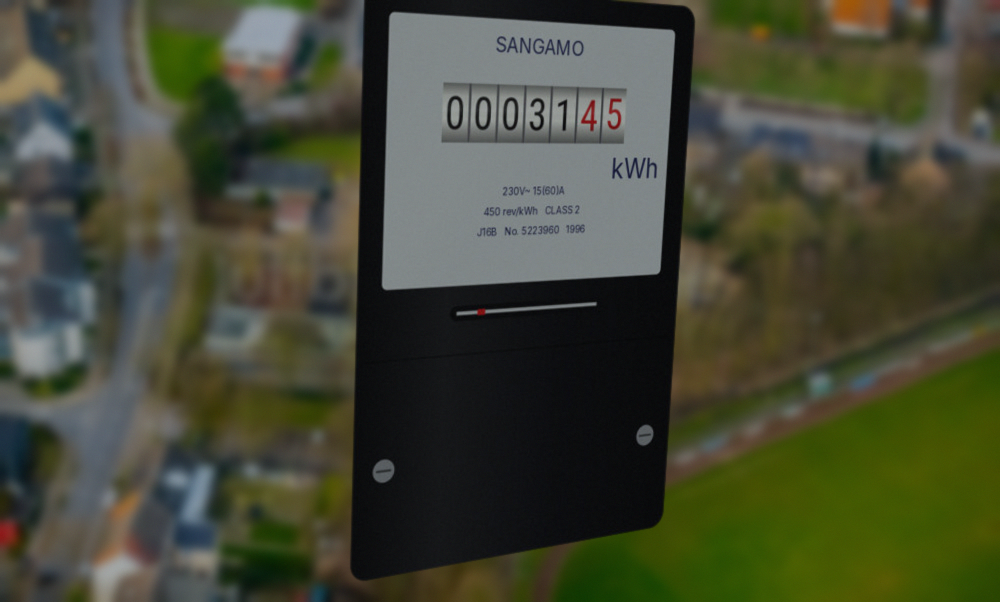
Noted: {"value": 31.45, "unit": "kWh"}
